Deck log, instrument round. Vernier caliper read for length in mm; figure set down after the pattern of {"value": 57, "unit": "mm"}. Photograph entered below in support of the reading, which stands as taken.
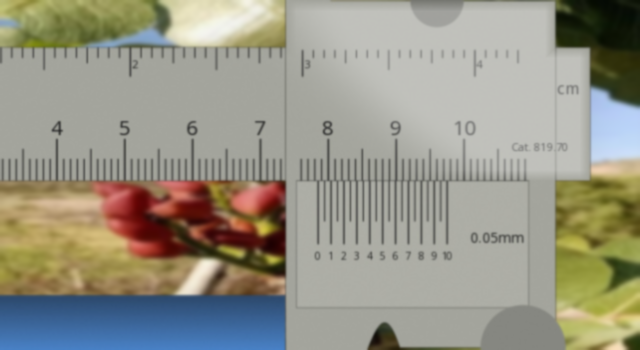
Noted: {"value": 78.5, "unit": "mm"}
